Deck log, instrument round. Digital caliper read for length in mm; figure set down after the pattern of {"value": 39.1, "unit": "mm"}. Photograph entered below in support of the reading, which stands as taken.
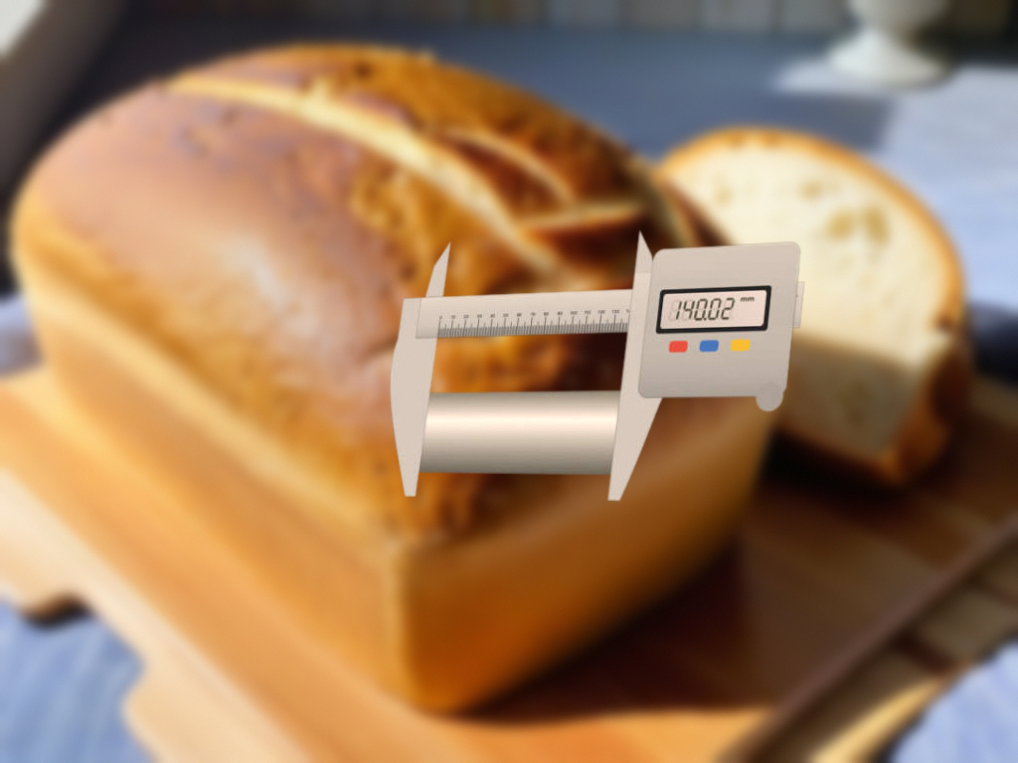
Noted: {"value": 140.02, "unit": "mm"}
